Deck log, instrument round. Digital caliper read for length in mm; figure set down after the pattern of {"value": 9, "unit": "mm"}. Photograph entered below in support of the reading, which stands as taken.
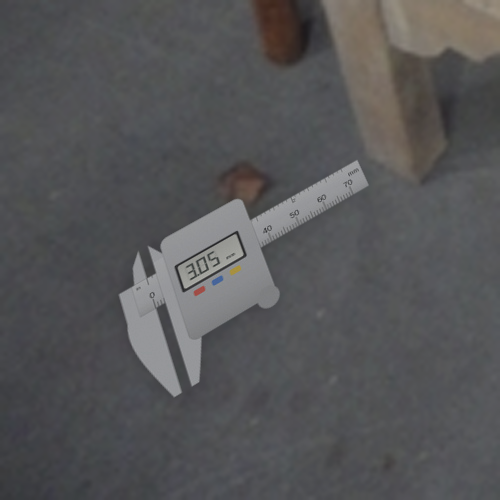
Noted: {"value": 3.05, "unit": "mm"}
